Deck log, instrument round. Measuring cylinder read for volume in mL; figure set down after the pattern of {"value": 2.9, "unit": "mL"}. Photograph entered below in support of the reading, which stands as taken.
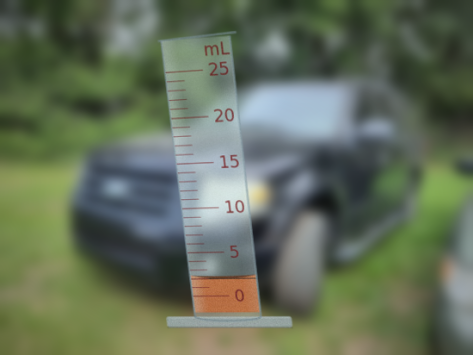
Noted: {"value": 2, "unit": "mL"}
